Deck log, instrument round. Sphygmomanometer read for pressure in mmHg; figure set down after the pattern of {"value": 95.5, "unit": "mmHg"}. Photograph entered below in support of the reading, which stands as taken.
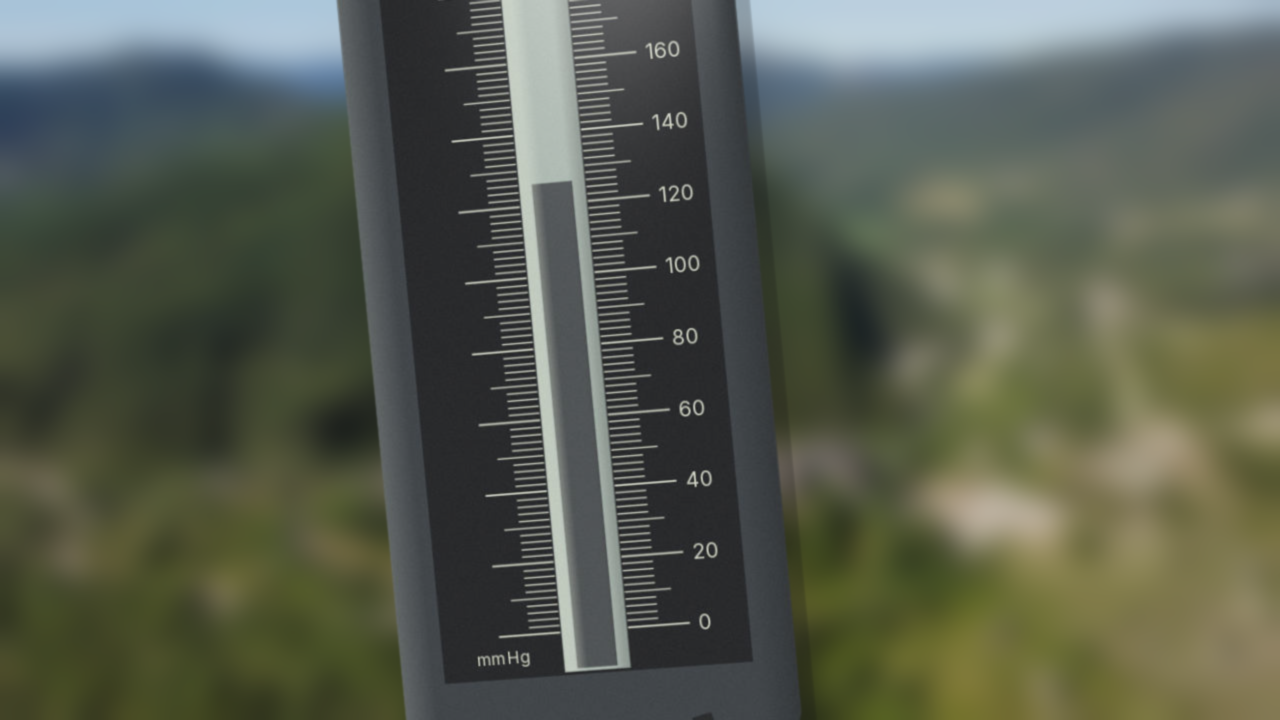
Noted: {"value": 126, "unit": "mmHg"}
